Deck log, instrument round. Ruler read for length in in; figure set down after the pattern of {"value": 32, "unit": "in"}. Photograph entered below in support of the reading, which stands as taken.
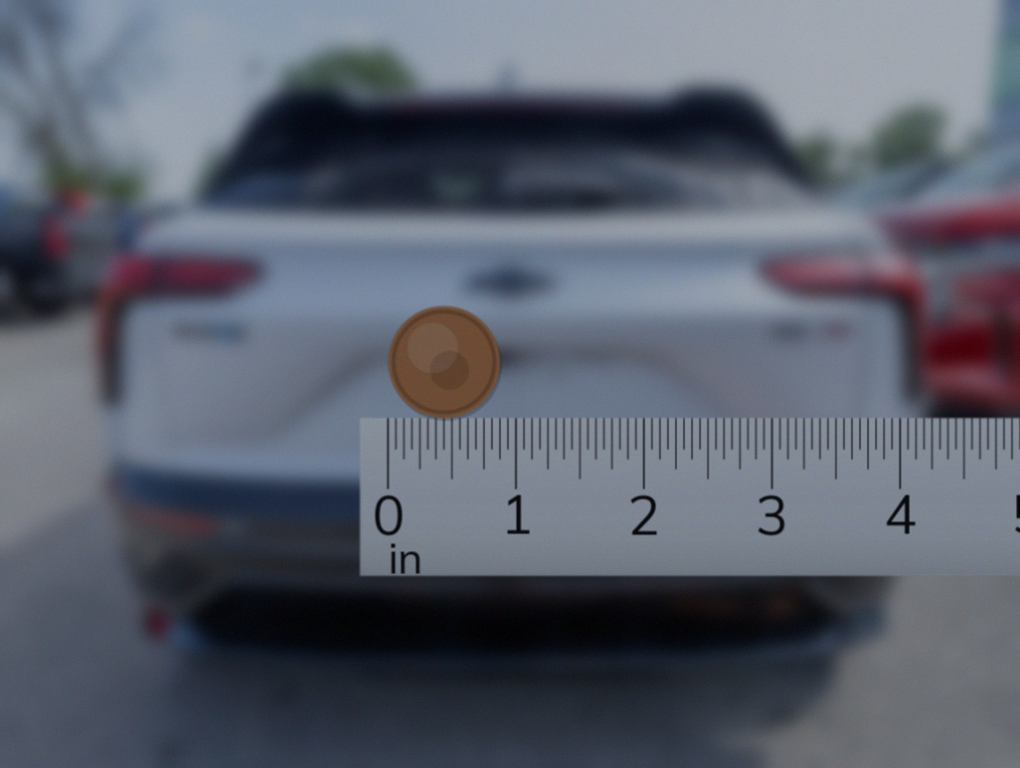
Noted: {"value": 0.875, "unit": "in"}
